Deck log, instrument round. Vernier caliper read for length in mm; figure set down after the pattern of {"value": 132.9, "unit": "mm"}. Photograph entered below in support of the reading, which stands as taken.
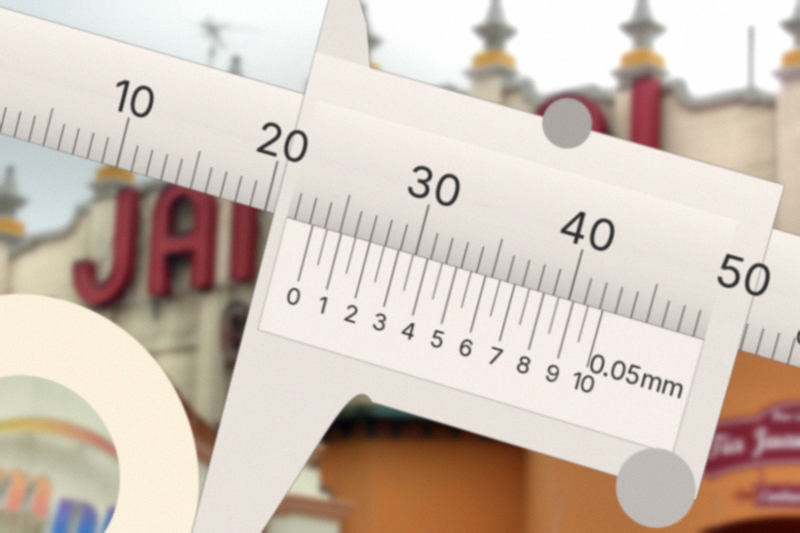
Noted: {"value": 23.2, "unit": "mm"}
